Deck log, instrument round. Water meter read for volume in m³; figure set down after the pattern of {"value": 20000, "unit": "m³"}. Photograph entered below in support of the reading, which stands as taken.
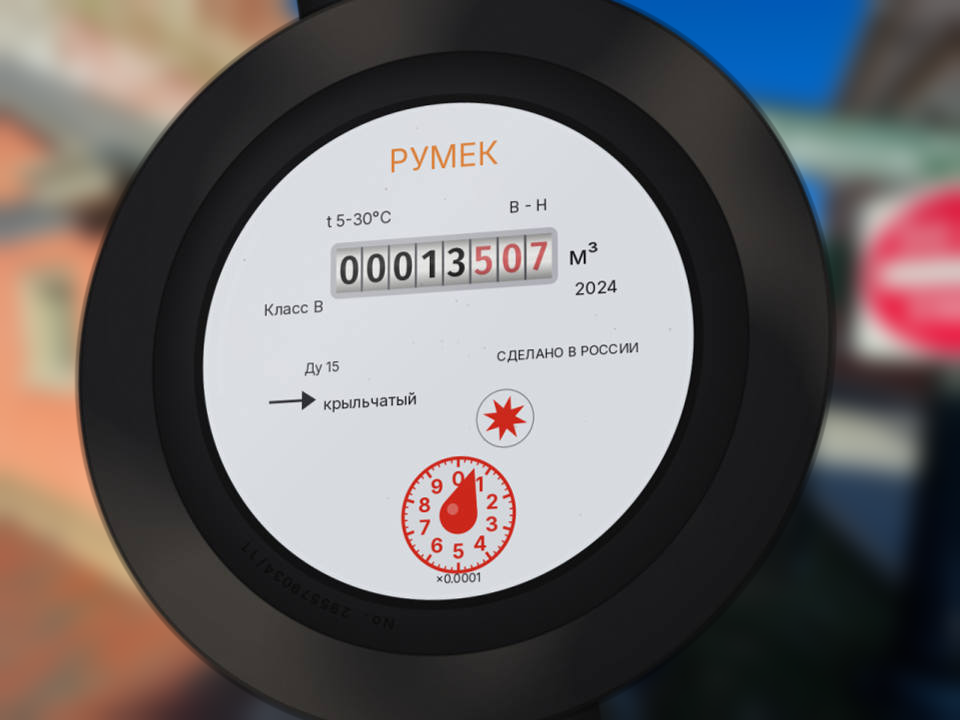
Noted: {"value": 13.5070, "unit": "m³"}
